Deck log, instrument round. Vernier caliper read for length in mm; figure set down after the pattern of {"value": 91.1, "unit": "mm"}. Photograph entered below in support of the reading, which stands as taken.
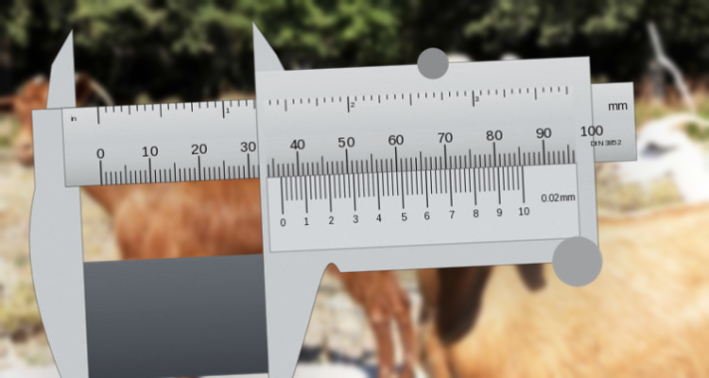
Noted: {"value": 36.5, "unit": "mm"}
